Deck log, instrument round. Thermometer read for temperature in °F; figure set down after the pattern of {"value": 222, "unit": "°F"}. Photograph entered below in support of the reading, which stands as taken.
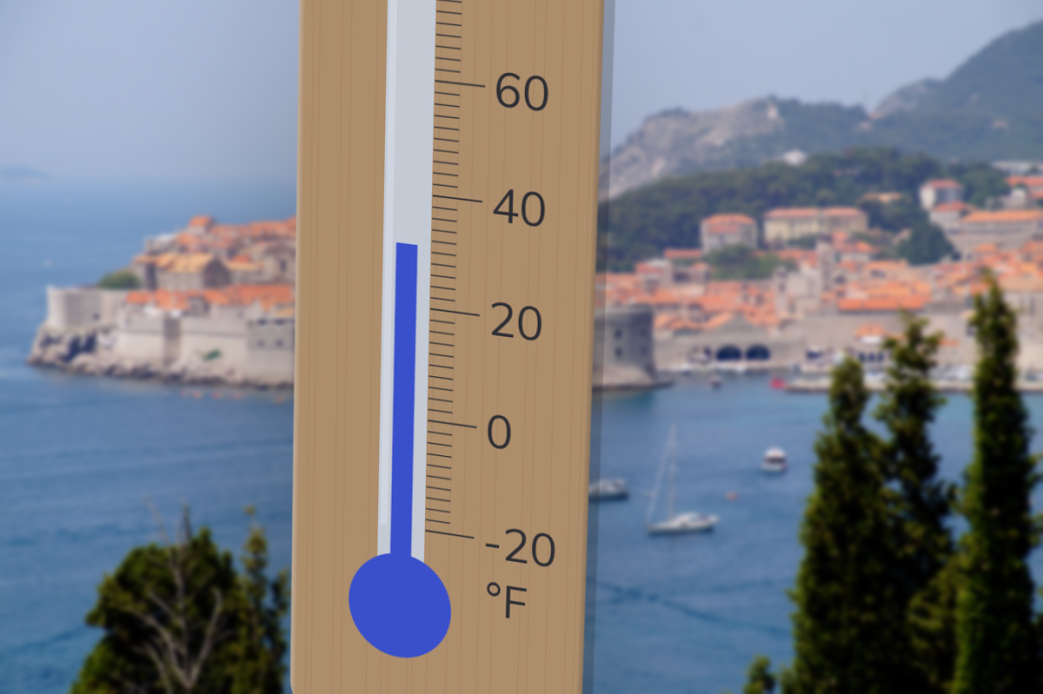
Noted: {"value": 31, "unit": "°F"}
